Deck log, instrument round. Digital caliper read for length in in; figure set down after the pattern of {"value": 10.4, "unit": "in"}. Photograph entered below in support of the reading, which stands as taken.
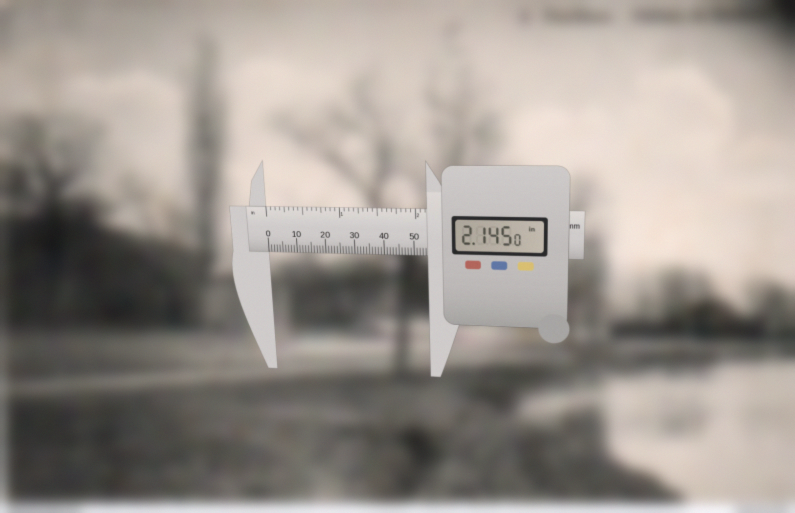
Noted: {"value": 2.1450, "unit": "in"}
